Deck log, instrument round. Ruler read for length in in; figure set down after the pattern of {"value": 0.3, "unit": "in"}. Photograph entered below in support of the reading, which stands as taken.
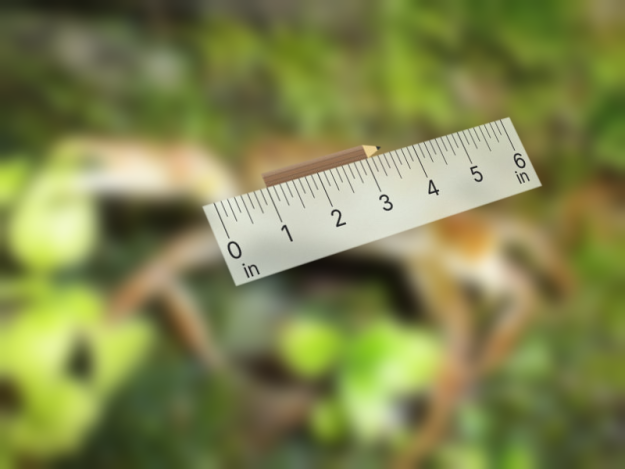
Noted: {"value": 2.375, "unit": "in"}
